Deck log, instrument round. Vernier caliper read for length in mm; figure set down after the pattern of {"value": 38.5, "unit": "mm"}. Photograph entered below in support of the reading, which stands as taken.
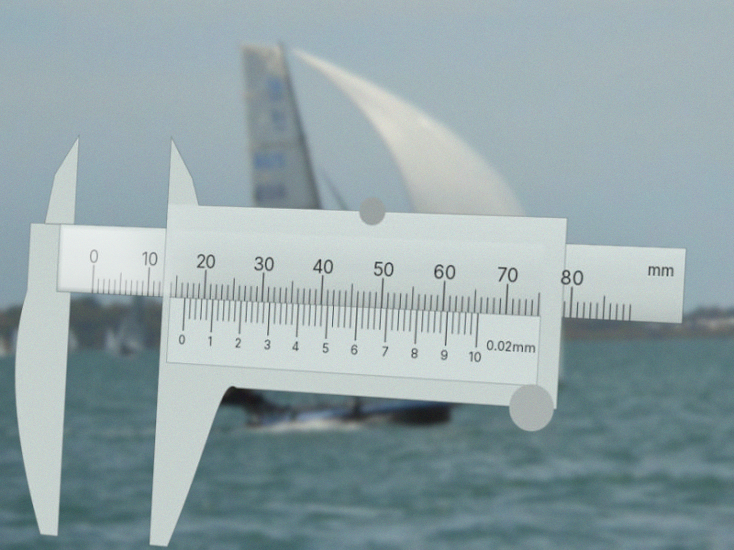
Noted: {"value": 16.6, "unit": "mm"}
